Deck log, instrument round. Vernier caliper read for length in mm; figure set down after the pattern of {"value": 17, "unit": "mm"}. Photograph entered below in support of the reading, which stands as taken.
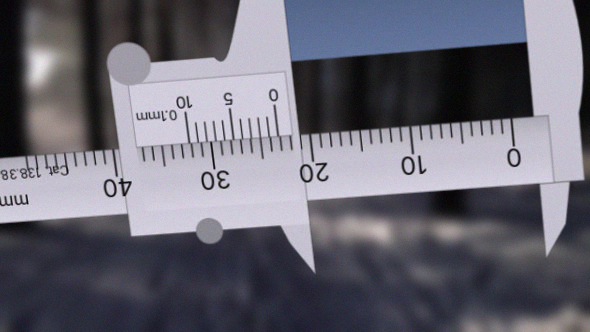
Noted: {"value": 23.2, "unit": "mm"}
